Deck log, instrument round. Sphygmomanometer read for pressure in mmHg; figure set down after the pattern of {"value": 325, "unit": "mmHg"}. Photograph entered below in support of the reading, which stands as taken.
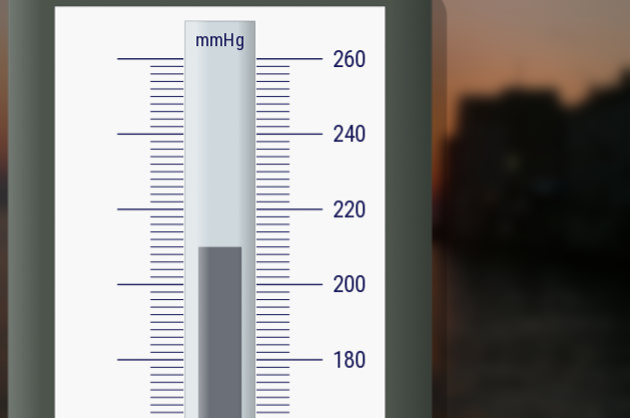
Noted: {"value": 210, "unit": "mmHg"}
